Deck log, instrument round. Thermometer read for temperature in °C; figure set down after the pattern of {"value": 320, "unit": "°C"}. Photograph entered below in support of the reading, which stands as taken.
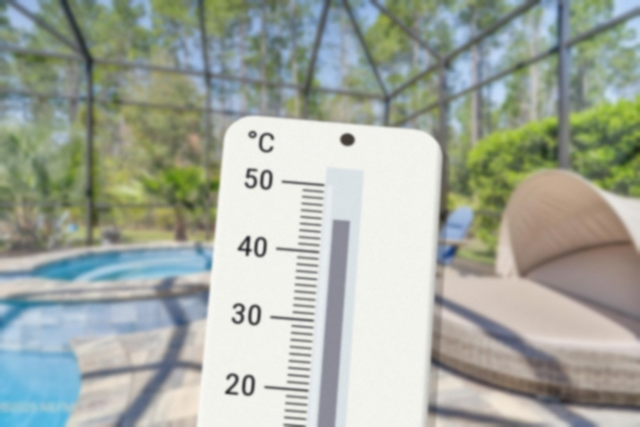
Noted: {"value": 45, "unit": "°C"}
